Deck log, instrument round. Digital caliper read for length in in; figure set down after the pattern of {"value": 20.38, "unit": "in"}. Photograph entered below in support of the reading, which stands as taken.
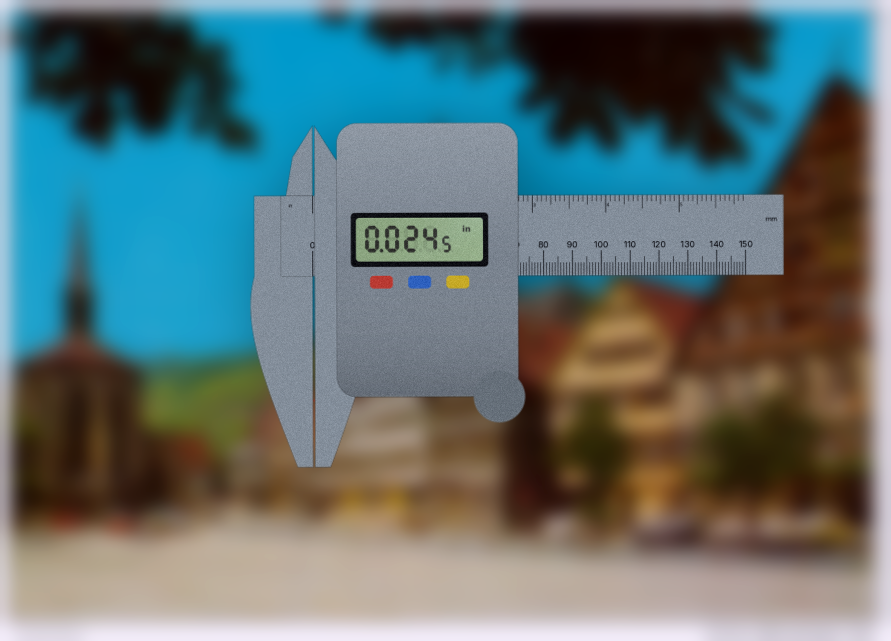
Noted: {"value": 0.0245, "unit": "in"}
